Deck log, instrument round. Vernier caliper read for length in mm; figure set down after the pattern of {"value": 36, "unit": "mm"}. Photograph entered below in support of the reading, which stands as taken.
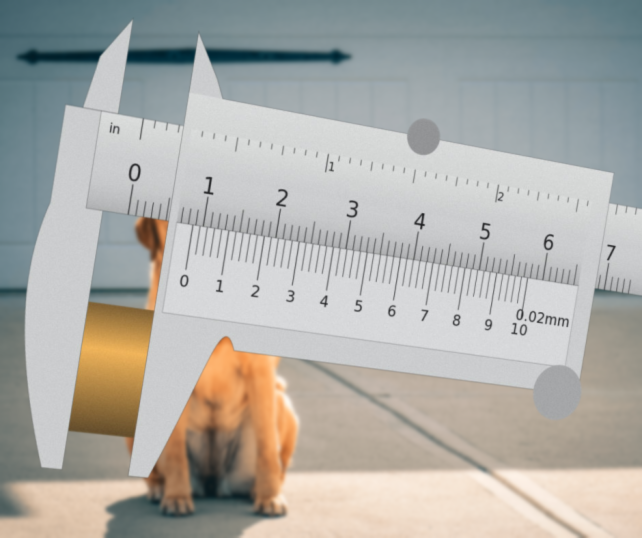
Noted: {"value": 8.6, "unit": "mm"}
